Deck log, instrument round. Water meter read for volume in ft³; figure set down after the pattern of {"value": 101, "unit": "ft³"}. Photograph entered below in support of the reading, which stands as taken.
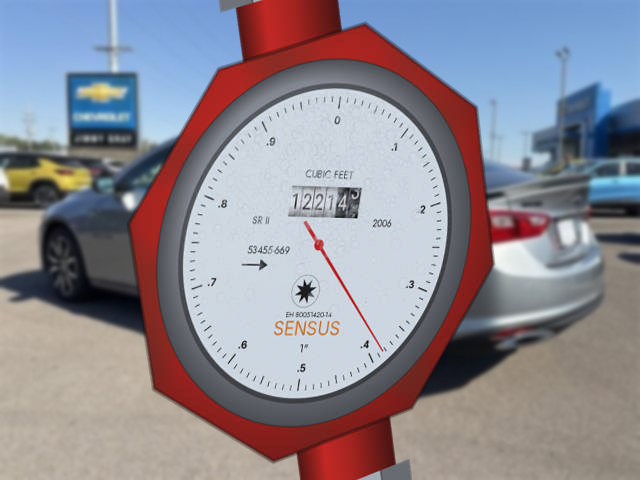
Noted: {"value": 122143.38, "unit": "ft³"}
